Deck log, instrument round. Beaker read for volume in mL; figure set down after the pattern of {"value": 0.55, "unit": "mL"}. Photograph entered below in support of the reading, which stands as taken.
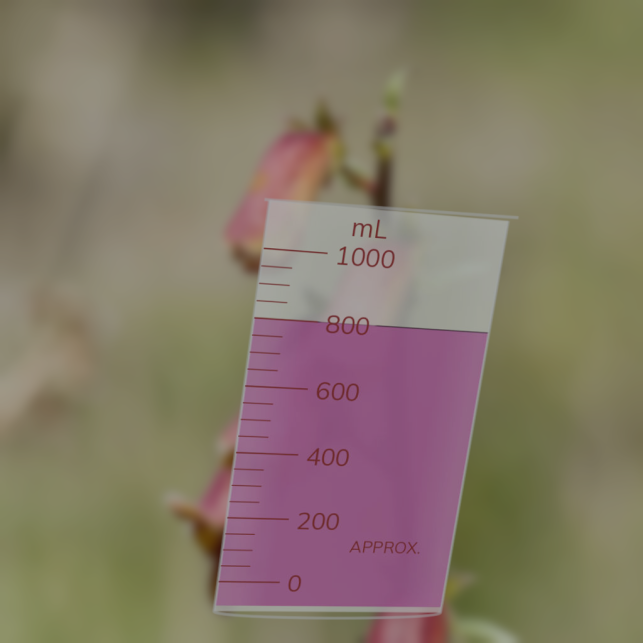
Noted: {"value": 800, "unit": "mL"}
